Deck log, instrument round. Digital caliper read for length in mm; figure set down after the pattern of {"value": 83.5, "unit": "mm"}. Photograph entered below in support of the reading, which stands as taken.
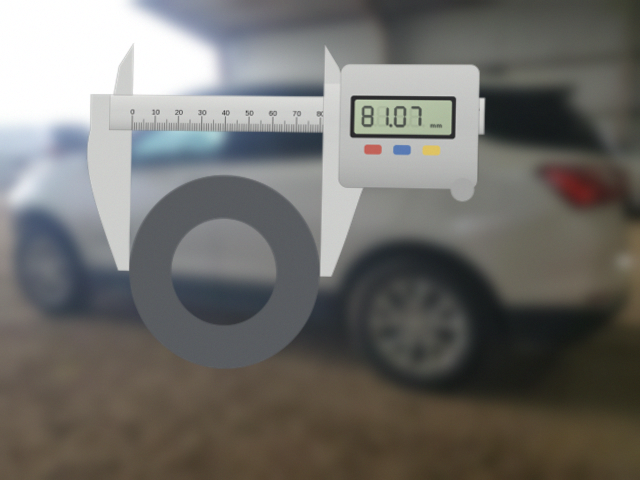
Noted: {"value": 81.07, "unit": "mm"}
